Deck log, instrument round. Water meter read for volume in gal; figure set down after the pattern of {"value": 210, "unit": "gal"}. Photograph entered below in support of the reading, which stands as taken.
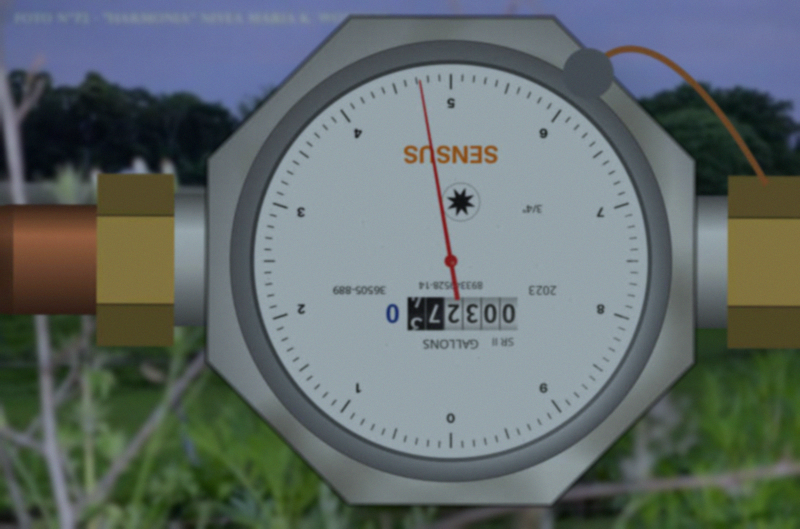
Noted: {"value": 32734.7, "unit": "gal"}
